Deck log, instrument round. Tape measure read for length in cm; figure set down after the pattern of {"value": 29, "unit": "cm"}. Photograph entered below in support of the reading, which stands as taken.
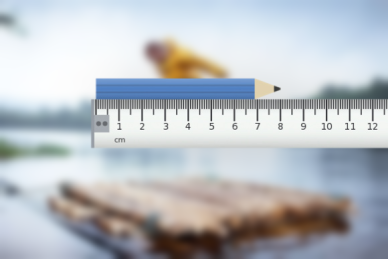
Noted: {"value": 8, "unit": "cm"}
